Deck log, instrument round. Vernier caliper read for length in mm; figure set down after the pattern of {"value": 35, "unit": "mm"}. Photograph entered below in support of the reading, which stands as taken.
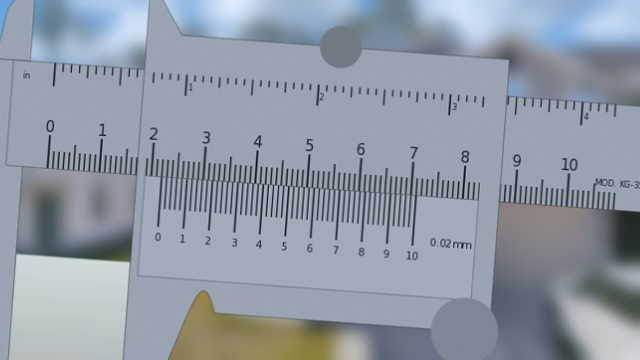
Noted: {"value": 22.0, "unit": "mm"}
